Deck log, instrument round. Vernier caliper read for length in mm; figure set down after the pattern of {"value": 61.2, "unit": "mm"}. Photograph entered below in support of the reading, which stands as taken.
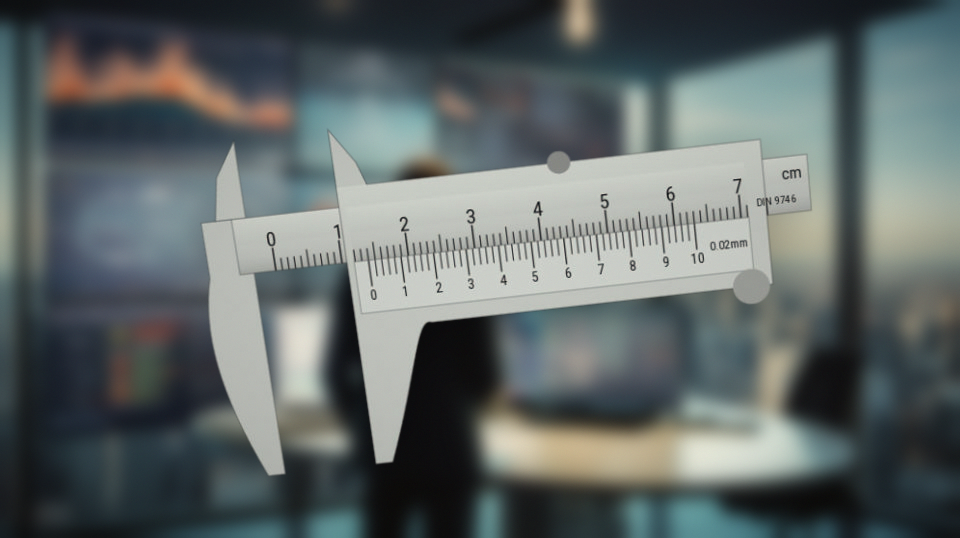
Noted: {"value": 14.0, "unit": "mm"}
